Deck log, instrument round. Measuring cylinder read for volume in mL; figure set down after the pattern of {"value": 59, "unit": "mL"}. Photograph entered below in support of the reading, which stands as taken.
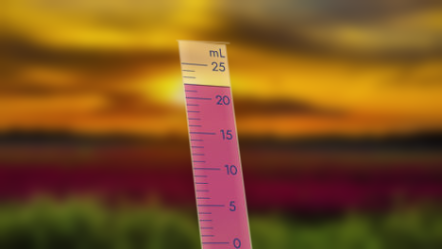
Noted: {"value": 22, "unit": "mL"}
